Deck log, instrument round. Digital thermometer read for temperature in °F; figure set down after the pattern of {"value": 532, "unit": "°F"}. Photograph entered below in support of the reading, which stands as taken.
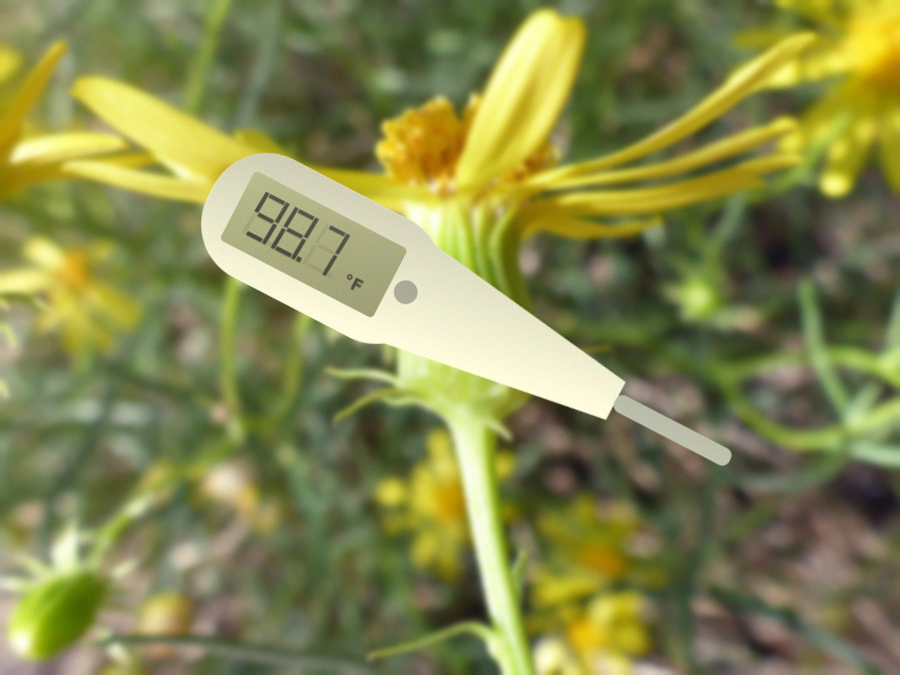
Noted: {"value": 98.7, "unit": "°F"}
